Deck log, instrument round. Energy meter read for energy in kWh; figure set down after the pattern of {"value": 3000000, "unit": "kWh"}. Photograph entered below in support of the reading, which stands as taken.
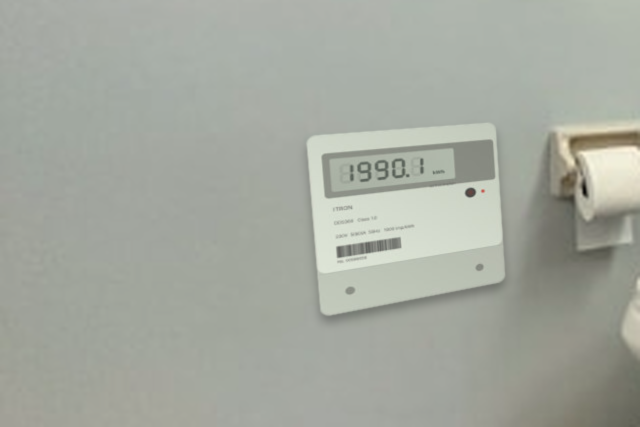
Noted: {"value": 1990.1, "unit": "kWh"}
